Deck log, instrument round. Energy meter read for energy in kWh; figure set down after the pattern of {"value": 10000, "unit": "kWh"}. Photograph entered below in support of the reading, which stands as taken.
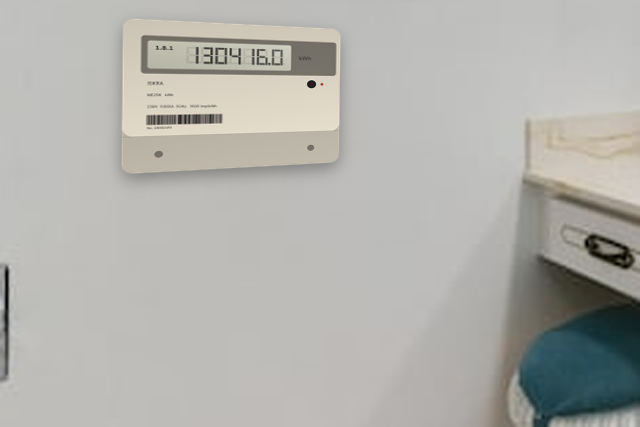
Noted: {"value": 130416.0, "unit": "kWh"}
